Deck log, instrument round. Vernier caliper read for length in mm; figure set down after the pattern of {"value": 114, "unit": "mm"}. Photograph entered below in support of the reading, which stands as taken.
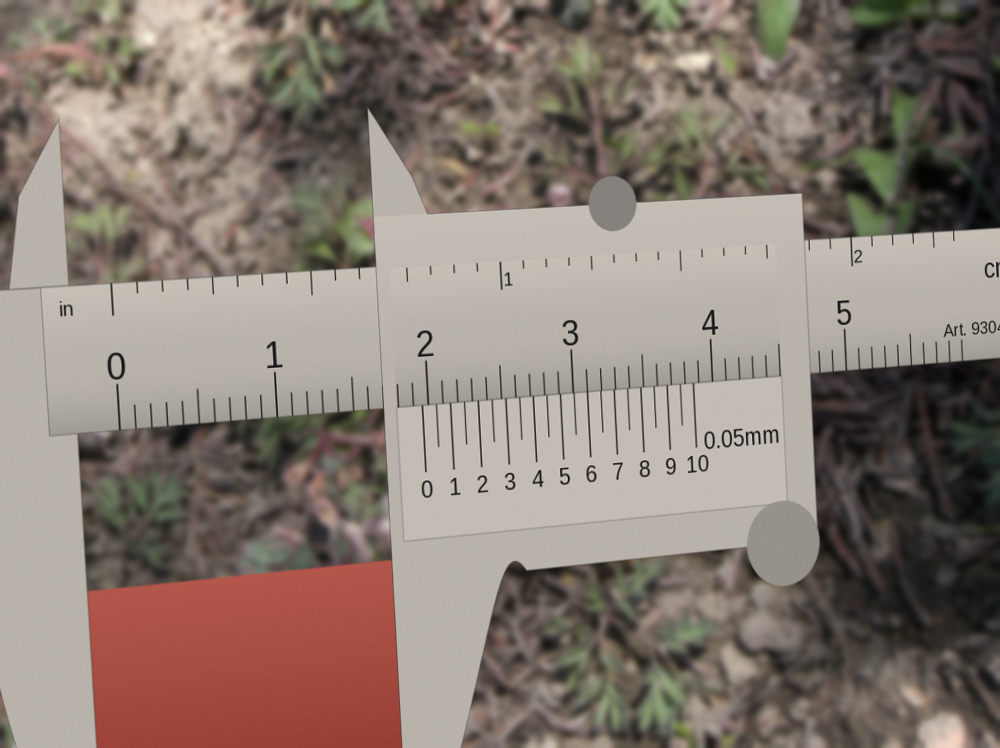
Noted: {"value": 19.6, "unit": "mm"}
